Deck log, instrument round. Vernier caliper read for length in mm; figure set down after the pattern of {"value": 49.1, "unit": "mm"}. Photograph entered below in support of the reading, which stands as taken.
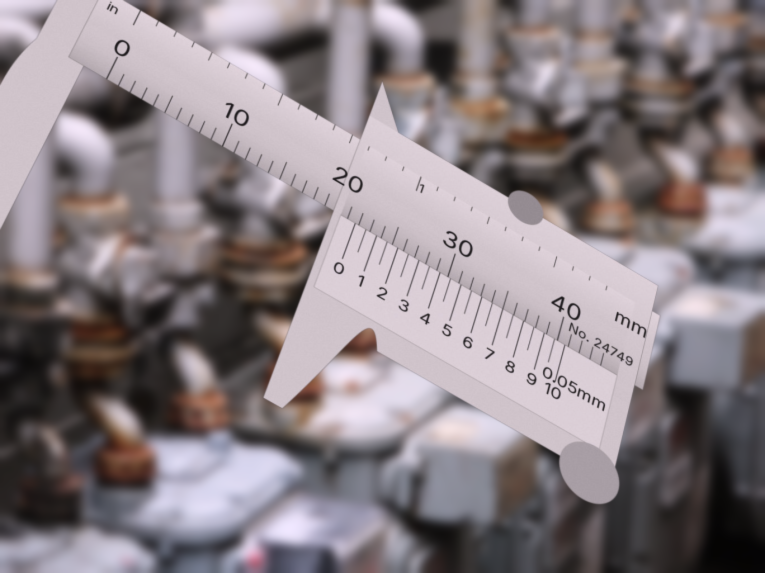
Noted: {"value": 21.7, "unit": "mm"}
